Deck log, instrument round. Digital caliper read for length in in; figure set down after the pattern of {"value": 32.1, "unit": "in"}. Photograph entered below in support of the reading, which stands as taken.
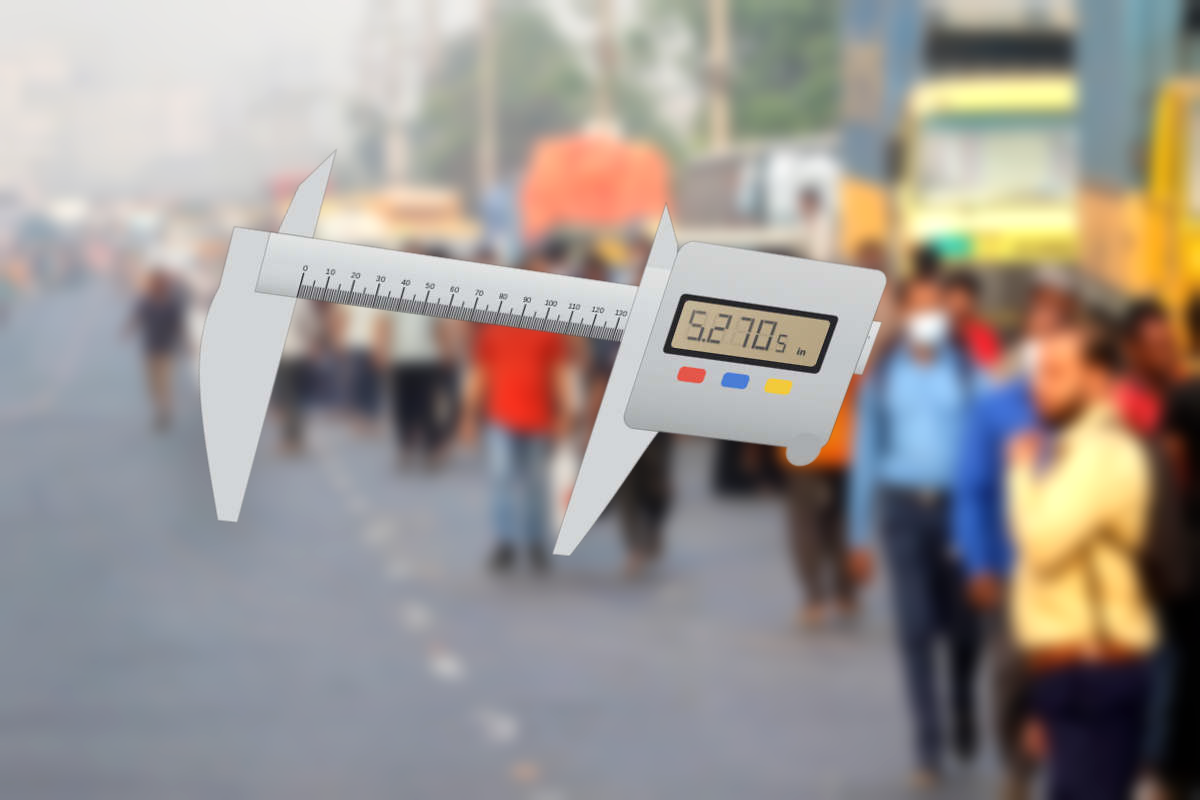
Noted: {"value": 5.2705, "unit": "in"}
